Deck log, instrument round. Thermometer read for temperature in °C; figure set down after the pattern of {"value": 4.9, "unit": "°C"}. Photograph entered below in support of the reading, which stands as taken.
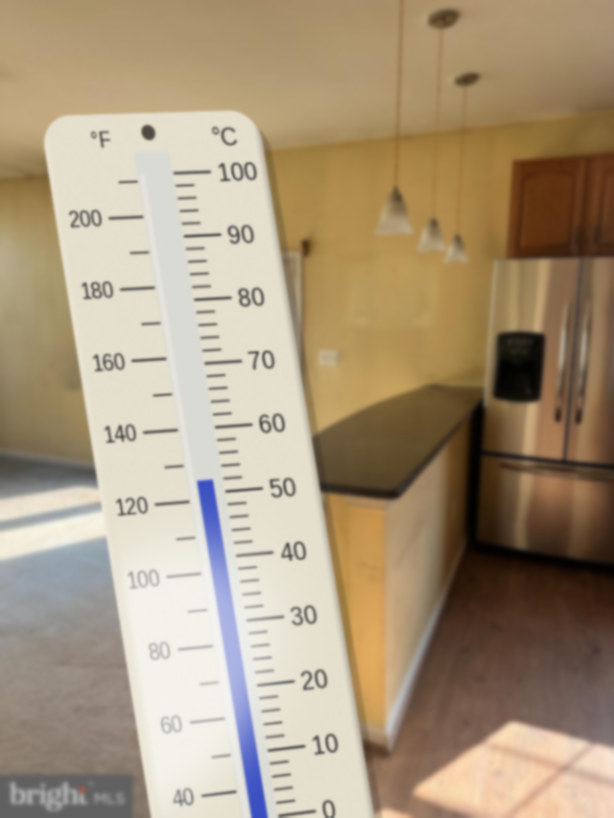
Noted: {"value": 52, "unit": "°C"}
